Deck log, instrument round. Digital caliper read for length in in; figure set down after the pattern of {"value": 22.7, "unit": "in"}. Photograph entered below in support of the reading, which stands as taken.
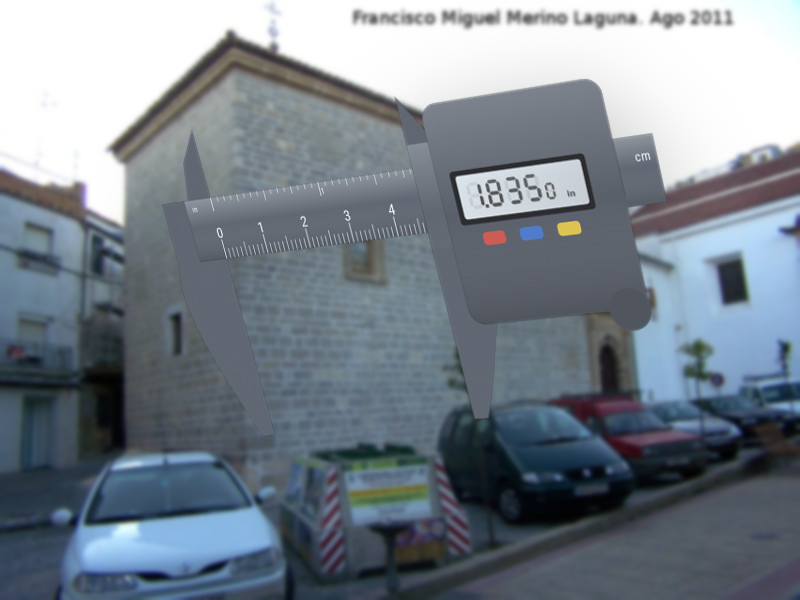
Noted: {"value": 1.8350, "unit": "in"}
